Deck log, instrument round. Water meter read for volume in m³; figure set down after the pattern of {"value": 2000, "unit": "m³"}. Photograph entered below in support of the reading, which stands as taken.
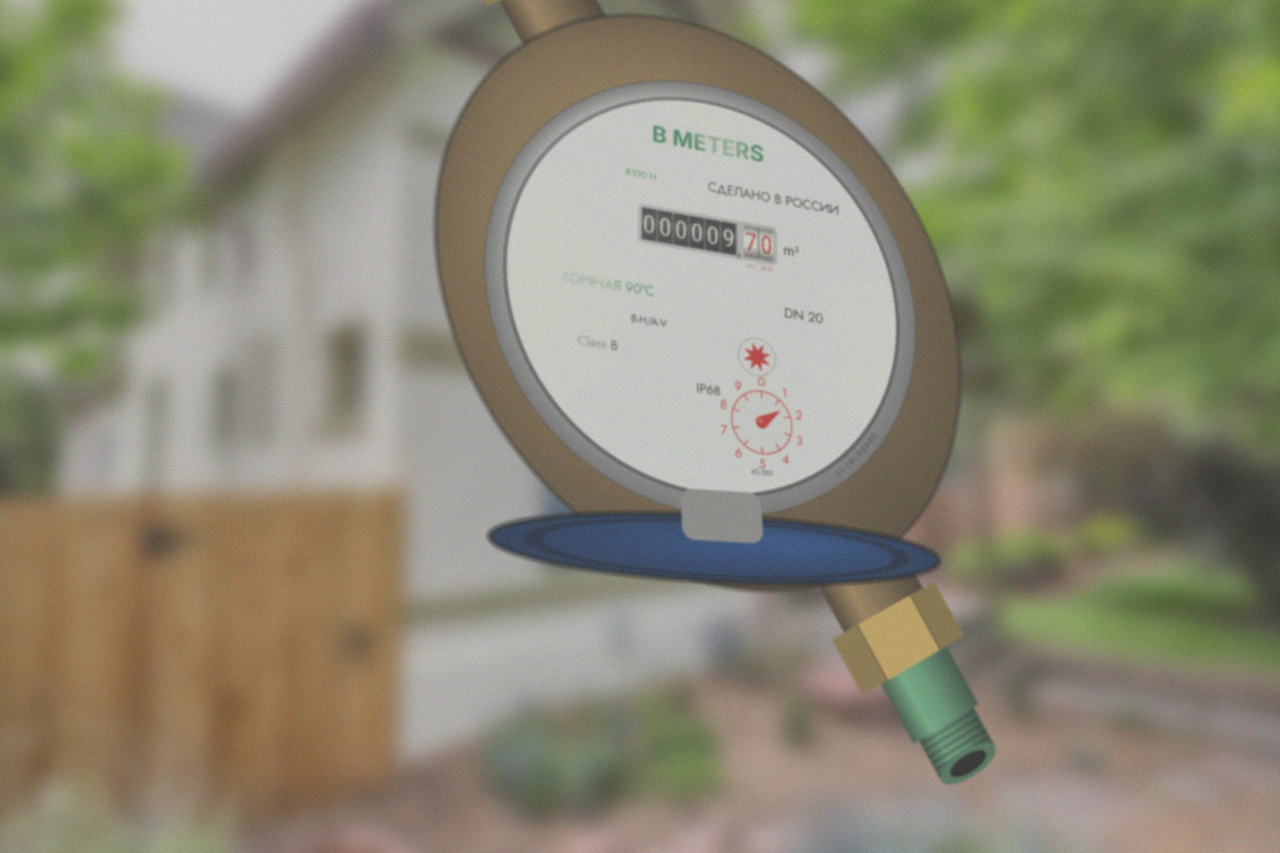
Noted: {"value": 9.701, "unit": "m³"}
